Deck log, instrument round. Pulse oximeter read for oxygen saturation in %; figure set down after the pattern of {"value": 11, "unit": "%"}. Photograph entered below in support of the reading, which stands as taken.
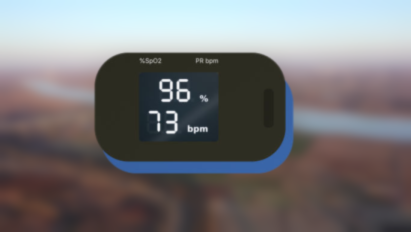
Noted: {"value": 96, "unit": "%"}
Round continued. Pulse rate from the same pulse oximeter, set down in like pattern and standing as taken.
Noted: {"value": 73, "unit": "bpm"}
